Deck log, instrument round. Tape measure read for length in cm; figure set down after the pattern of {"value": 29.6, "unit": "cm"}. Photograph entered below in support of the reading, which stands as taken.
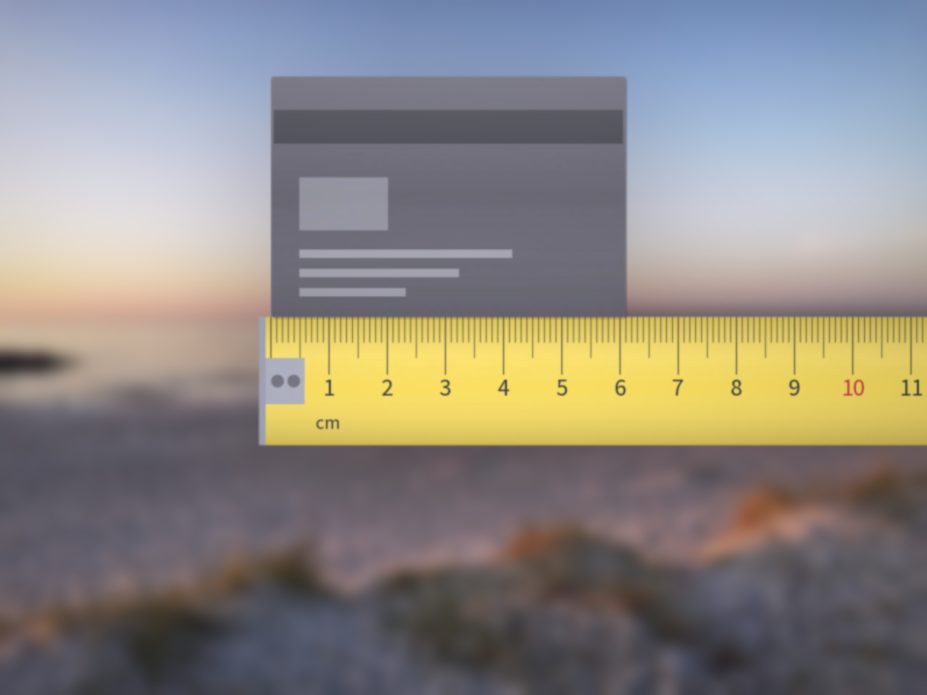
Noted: {"value": 6.1, "unit": "cm"}
